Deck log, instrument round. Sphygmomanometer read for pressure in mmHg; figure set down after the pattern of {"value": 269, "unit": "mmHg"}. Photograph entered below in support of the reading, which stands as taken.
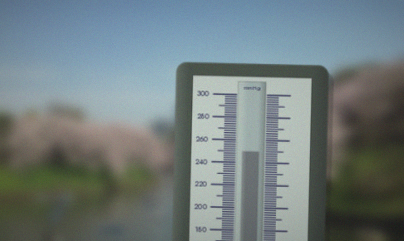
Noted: {"value": 250, "unit": "mmHg"}
